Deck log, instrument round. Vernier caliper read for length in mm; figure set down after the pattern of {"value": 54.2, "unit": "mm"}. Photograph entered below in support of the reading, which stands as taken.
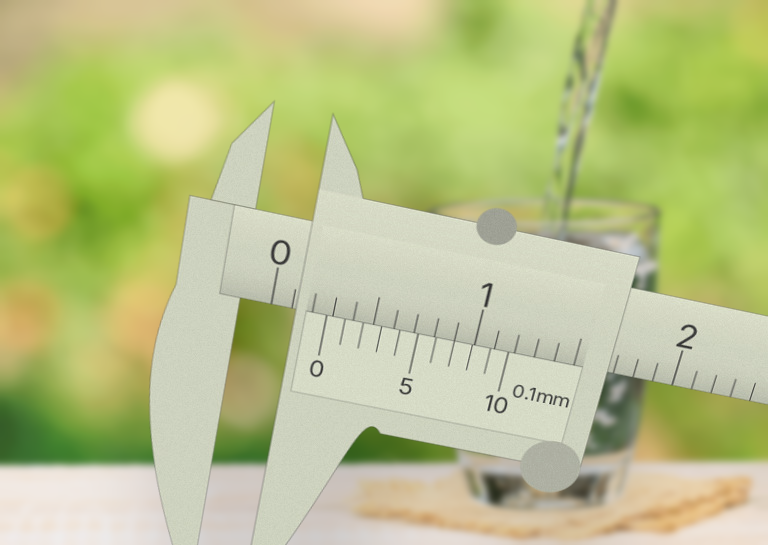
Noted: {"value": 2.7, "unit": "mm"}
